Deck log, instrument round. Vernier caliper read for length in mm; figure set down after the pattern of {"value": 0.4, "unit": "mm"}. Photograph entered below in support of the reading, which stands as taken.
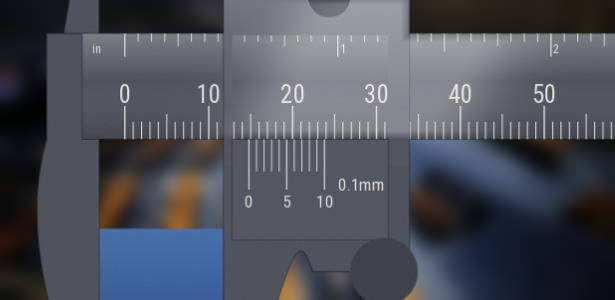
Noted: {"value": 14.8, "unit": "mm"}
